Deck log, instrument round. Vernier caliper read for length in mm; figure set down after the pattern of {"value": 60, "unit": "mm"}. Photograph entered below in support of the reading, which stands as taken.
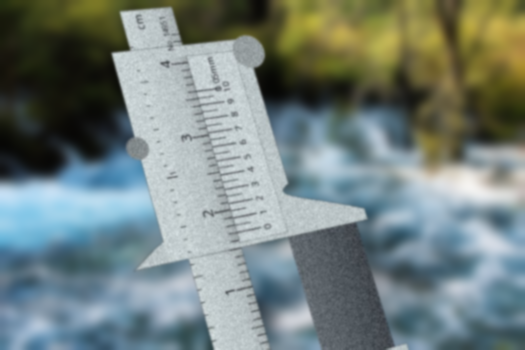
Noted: {"value": 17.0, "unit": "mm"}
